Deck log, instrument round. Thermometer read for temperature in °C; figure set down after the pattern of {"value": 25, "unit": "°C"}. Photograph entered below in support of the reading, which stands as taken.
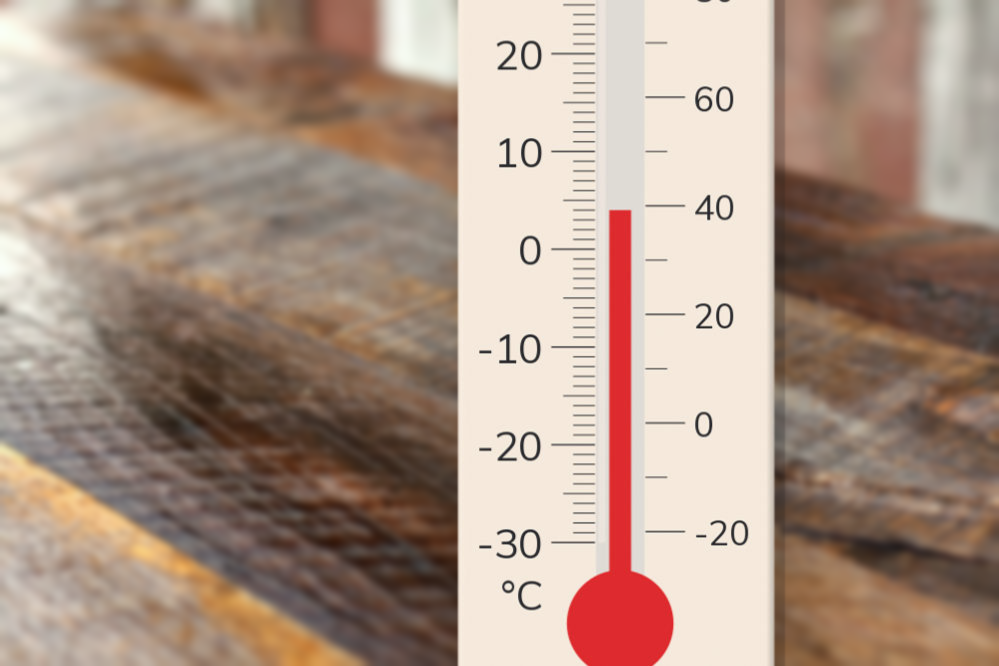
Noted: {"value": 4, "unit": "°C"}
